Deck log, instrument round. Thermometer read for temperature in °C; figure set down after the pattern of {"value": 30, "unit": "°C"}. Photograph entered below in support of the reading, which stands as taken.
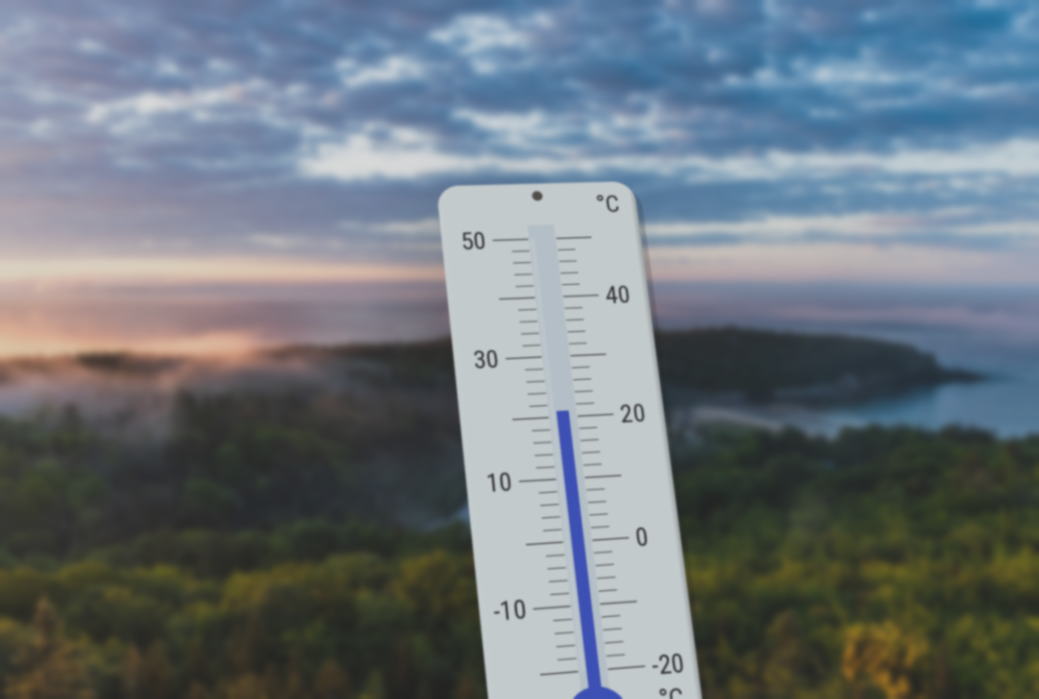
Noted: {"value": 21, "unit": "°C"}
